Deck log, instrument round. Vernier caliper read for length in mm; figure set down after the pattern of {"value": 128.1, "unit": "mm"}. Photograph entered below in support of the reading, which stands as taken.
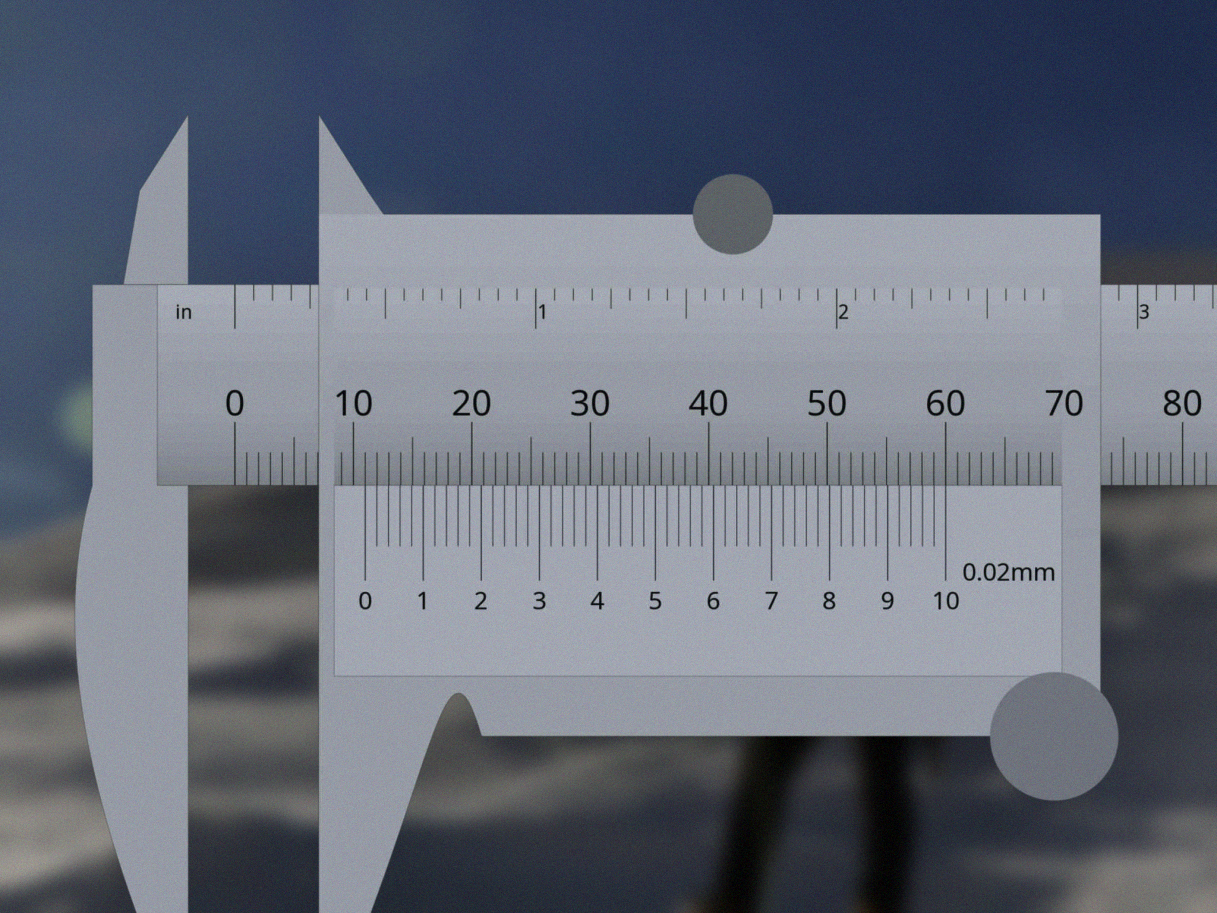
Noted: {"value": 11.0, "unit": "mm"}
